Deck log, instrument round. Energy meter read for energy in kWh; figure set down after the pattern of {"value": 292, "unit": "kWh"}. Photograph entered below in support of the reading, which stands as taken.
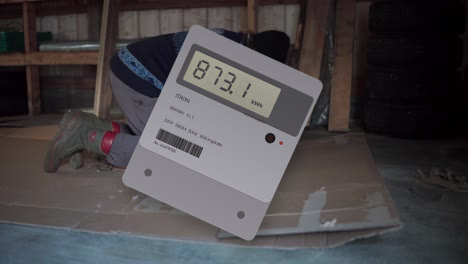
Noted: {"value": 873.1, "unit": "kWh"}
